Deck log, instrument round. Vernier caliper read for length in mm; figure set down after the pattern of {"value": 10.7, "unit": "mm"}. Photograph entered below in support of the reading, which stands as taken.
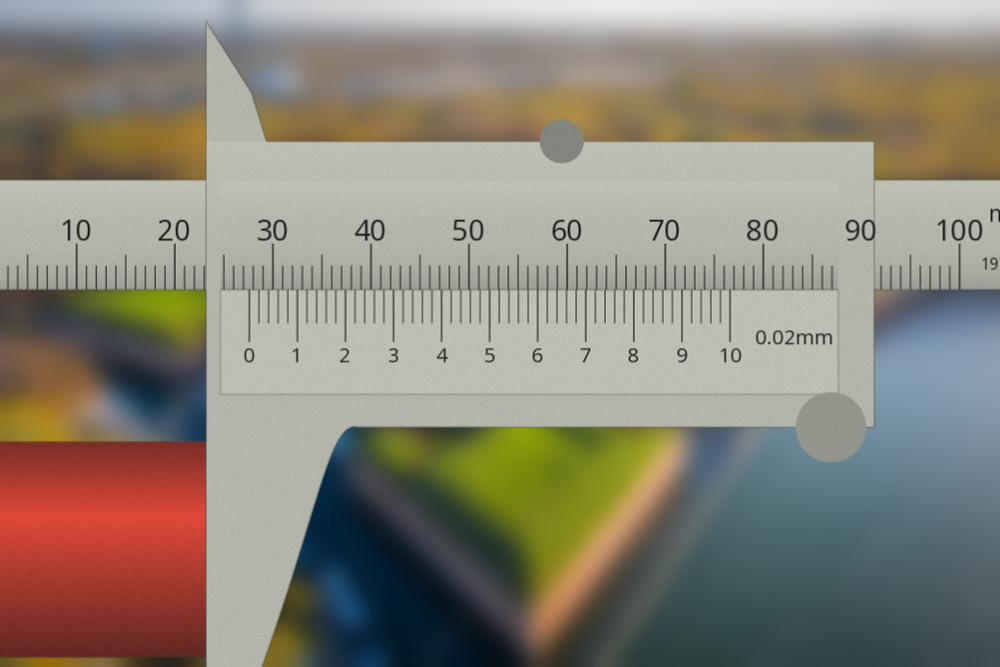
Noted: {"value": 27.6, "unit": "mm"}
